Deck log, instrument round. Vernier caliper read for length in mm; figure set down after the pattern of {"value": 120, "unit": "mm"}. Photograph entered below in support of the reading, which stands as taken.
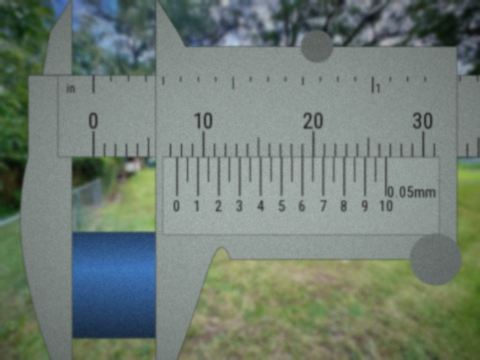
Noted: {"value": 7.6, "unit": "mm"}
